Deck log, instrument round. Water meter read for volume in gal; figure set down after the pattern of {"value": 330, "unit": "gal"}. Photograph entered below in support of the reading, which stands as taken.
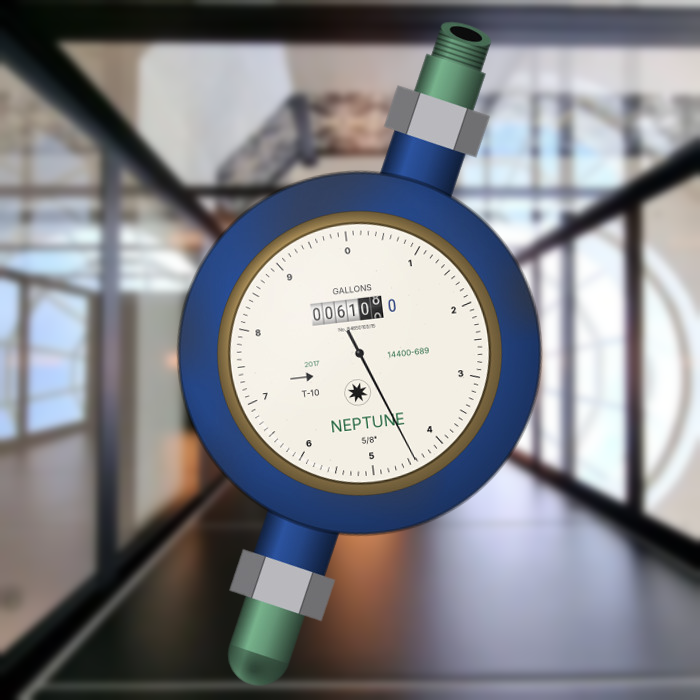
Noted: {"value": 61084.4, "unit": "gal"}
